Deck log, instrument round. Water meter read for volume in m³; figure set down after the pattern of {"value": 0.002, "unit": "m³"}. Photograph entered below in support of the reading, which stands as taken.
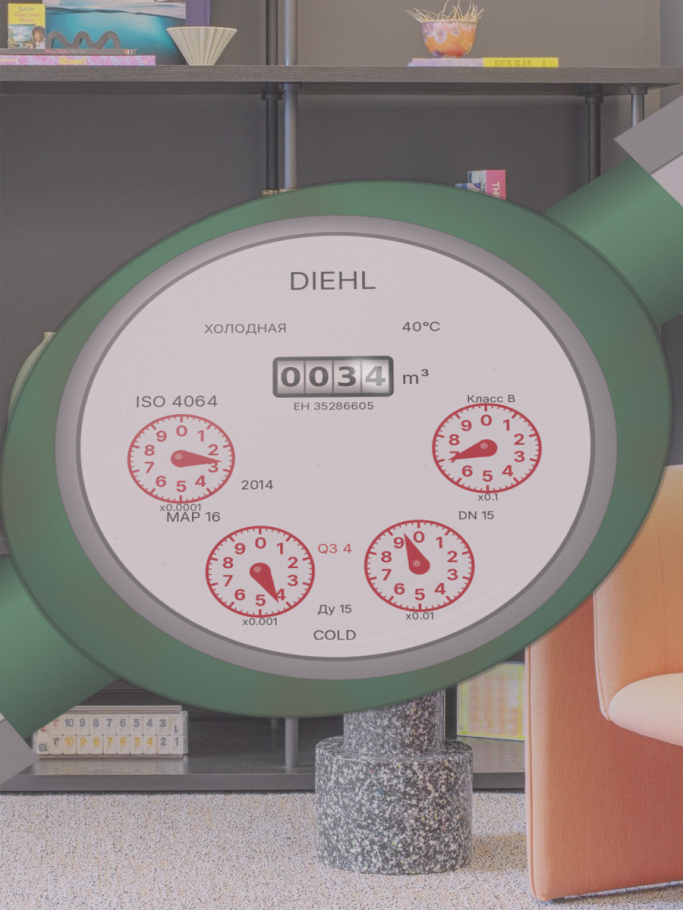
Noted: {"value": 34.6942, "unit": "m³"}
